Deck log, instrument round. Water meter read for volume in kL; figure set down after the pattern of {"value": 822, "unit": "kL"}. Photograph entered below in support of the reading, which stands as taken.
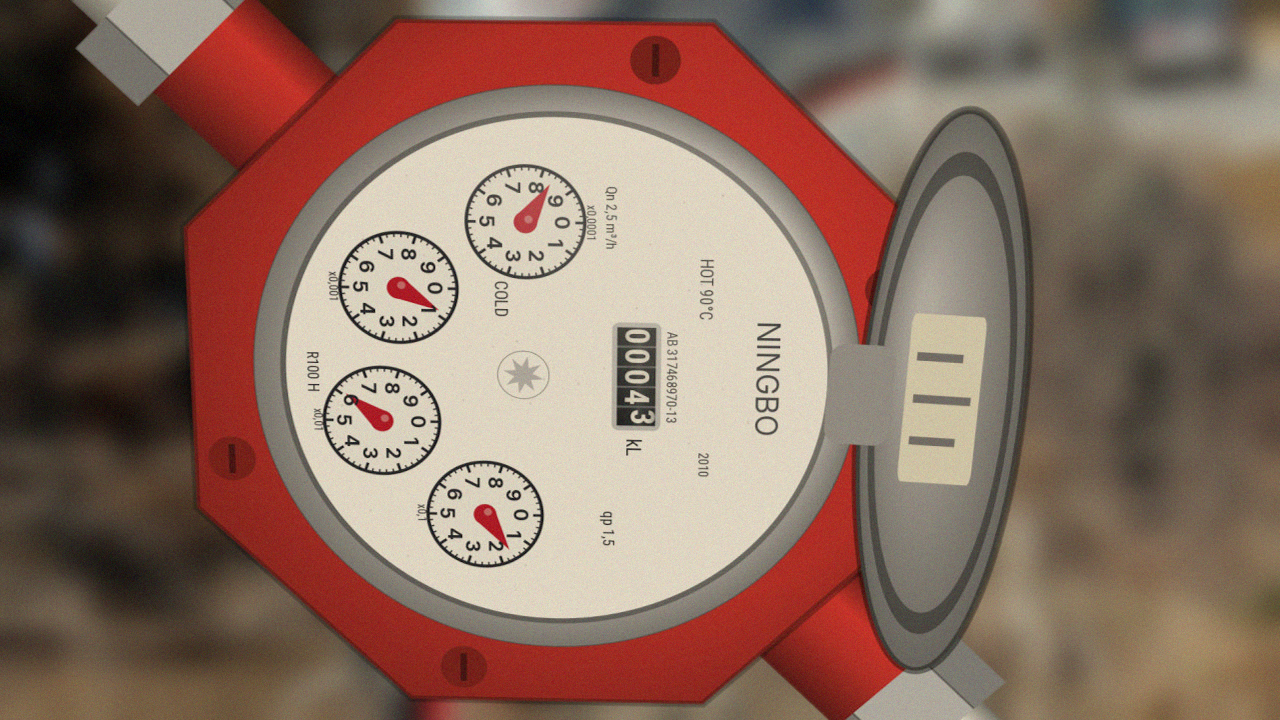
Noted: {"value": 43.1608, "unit": "kL"}
